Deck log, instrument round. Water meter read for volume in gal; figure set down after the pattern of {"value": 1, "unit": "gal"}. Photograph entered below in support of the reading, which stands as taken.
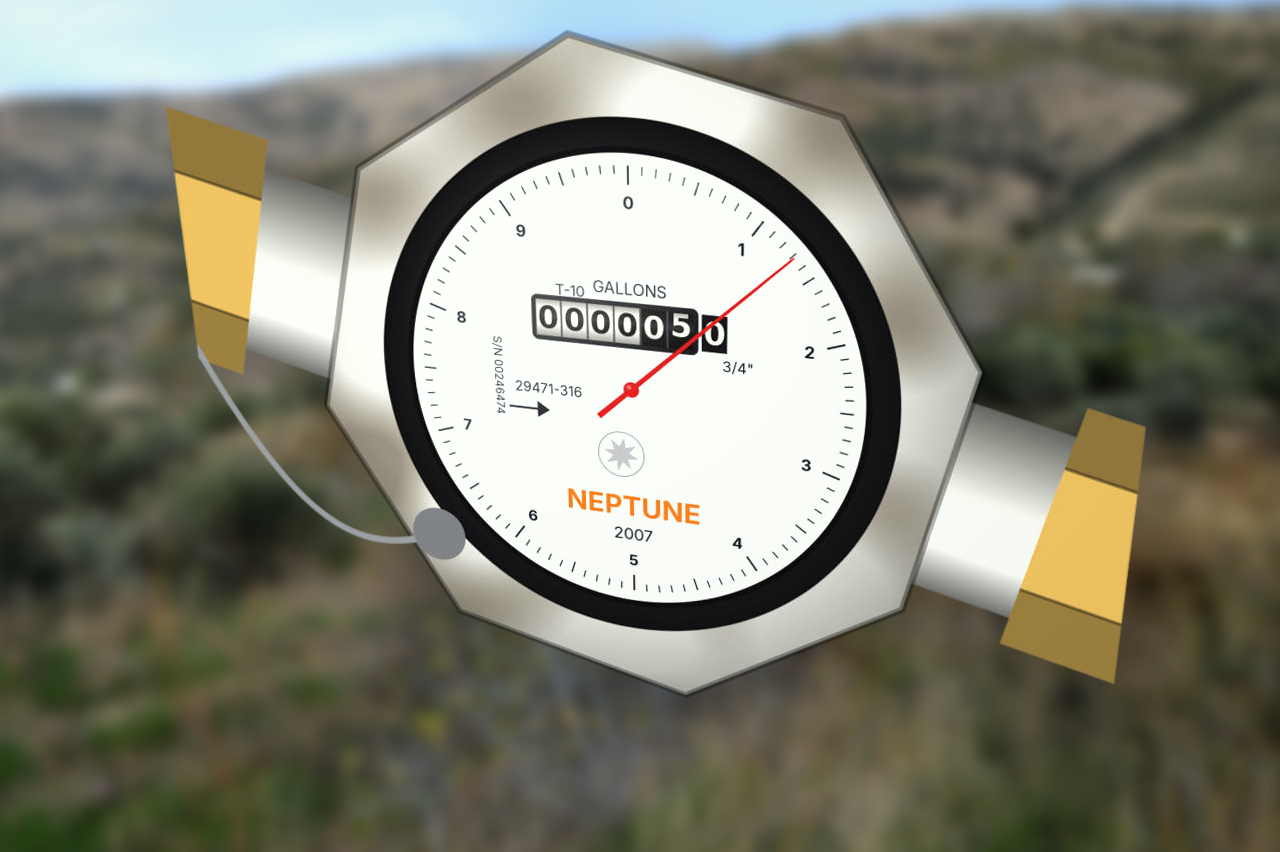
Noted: {"value": 51.3, "unit": "gal"}
